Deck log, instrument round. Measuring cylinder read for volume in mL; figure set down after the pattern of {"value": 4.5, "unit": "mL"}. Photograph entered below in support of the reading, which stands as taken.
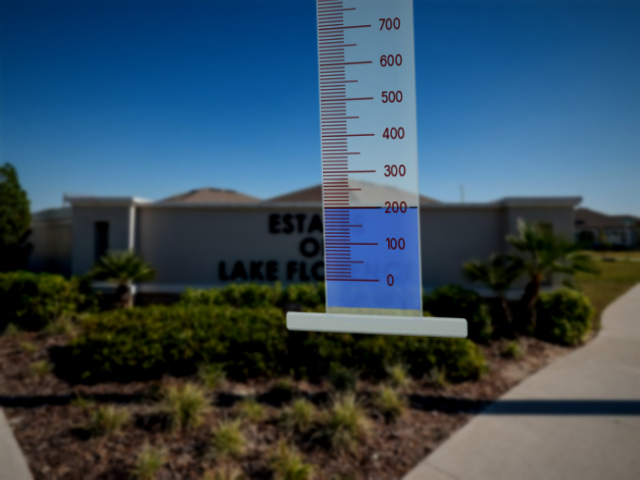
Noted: {"value": 200, "unit": "mL"}
